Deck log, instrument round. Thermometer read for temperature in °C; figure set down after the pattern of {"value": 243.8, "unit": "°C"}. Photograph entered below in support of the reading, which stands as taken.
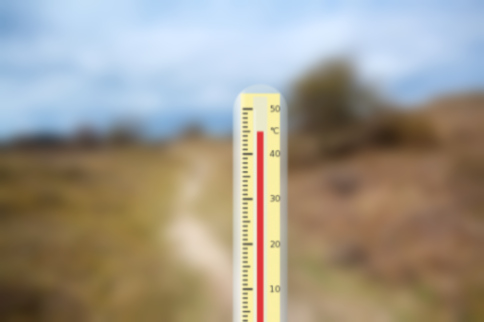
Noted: {"value": 45, "unit": "°C"}
